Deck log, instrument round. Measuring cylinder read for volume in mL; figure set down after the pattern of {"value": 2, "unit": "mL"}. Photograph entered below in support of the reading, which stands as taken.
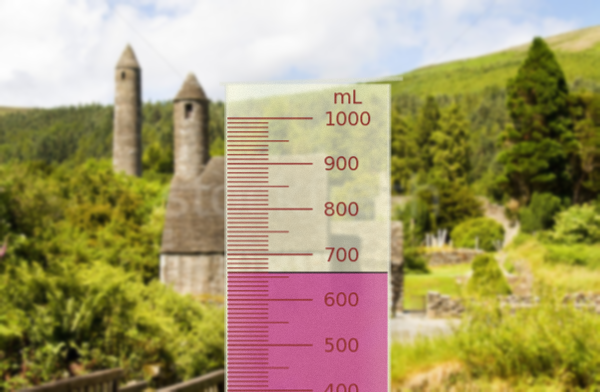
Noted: {"value": 660, "unit": "mL"}
